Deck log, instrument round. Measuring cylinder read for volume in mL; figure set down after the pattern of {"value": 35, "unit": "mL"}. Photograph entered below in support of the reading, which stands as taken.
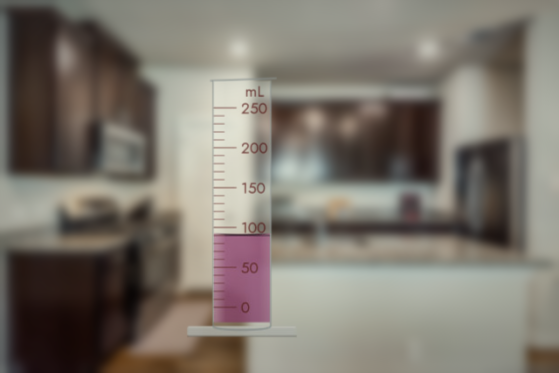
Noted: {"value": 90, "unit": "mL"}
